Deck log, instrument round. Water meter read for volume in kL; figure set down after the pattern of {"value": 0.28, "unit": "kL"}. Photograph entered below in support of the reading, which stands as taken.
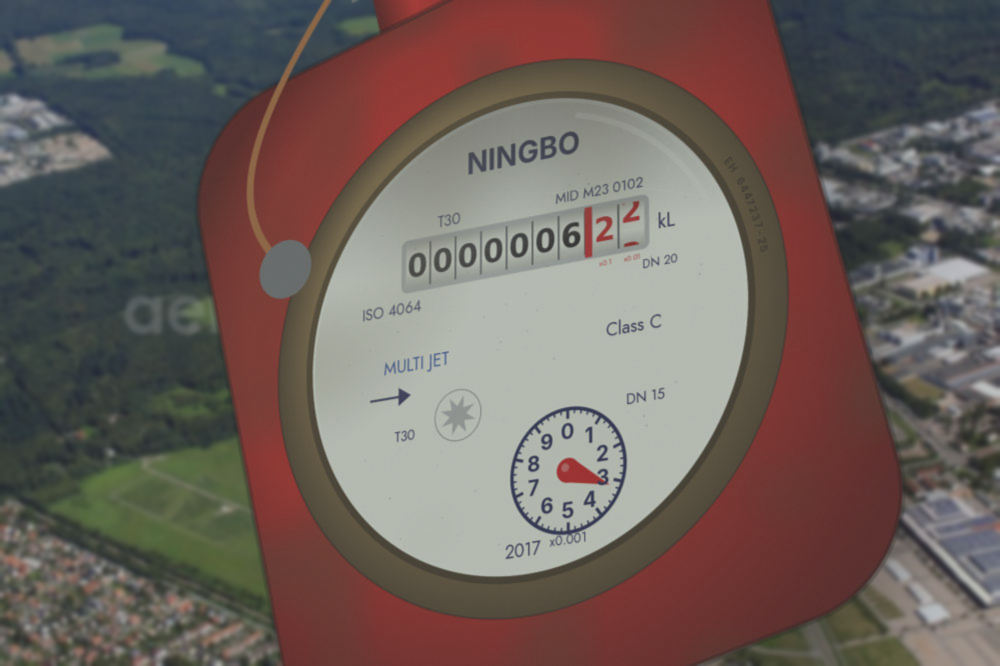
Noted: {"value": 6.223, "unit": "kL"}
